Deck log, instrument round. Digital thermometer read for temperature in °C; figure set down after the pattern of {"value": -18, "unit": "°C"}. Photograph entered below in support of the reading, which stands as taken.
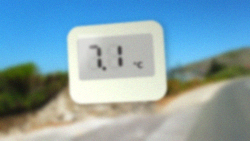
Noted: {"value": 7.1, "unit": "°C"}
